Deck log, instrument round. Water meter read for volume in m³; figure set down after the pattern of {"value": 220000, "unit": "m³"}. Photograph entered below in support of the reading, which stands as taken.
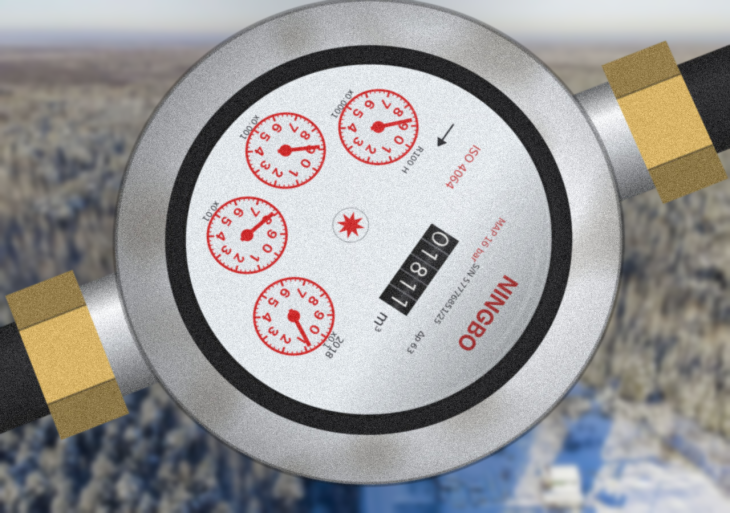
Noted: {"value": 1811.0788, "unit": "m³"}
